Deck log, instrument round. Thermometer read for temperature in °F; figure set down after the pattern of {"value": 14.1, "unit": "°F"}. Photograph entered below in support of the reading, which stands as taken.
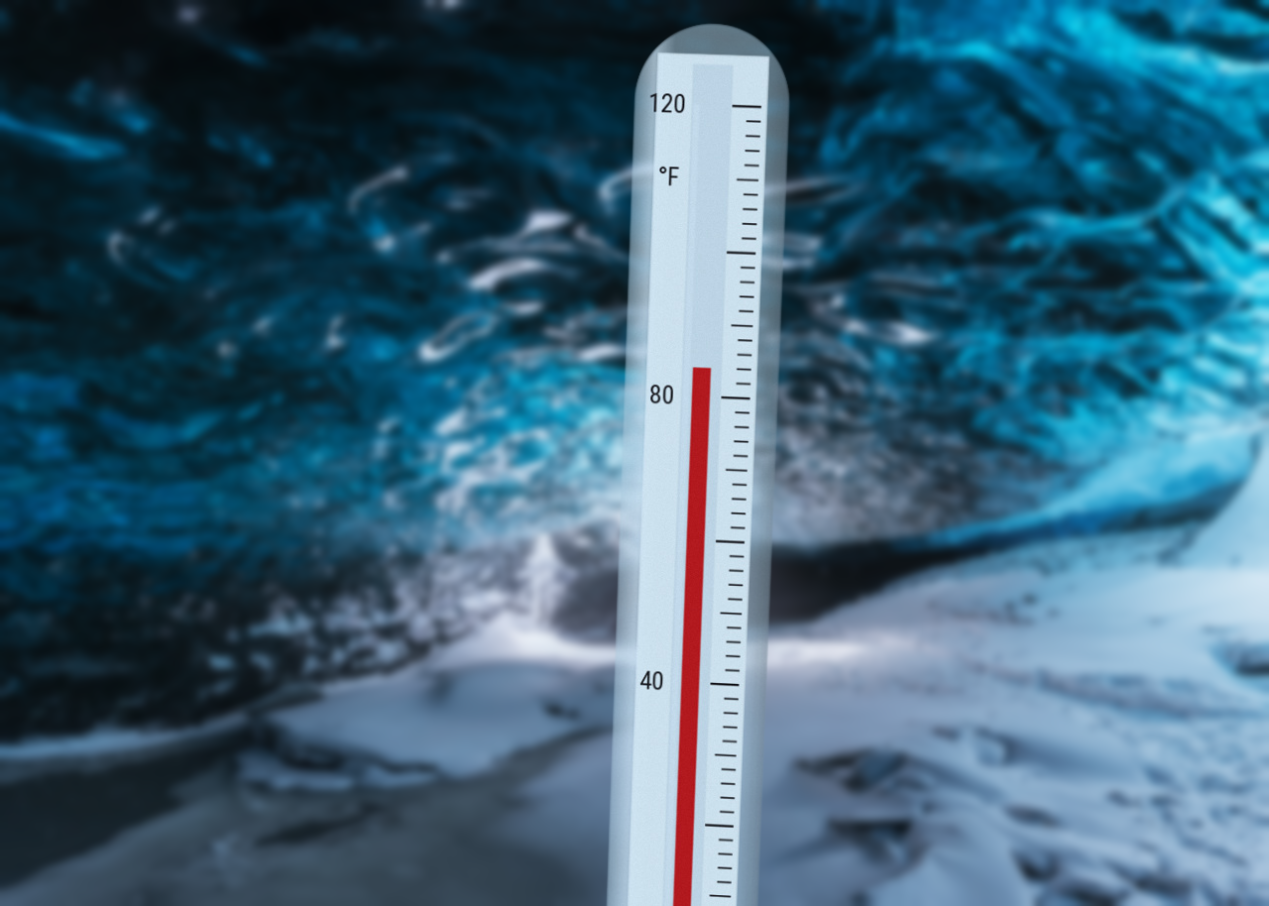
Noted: {"value": 84, "unit": "°F"}
